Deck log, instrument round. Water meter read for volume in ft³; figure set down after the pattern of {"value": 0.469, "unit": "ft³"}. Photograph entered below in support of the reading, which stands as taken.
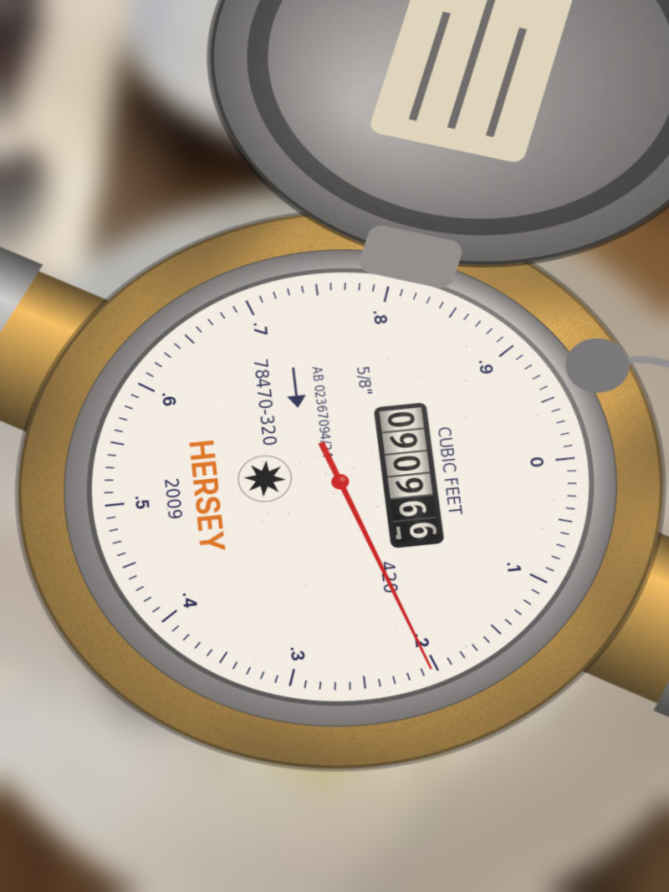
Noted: {"value": 90966.20, "unit": "ft³"}
